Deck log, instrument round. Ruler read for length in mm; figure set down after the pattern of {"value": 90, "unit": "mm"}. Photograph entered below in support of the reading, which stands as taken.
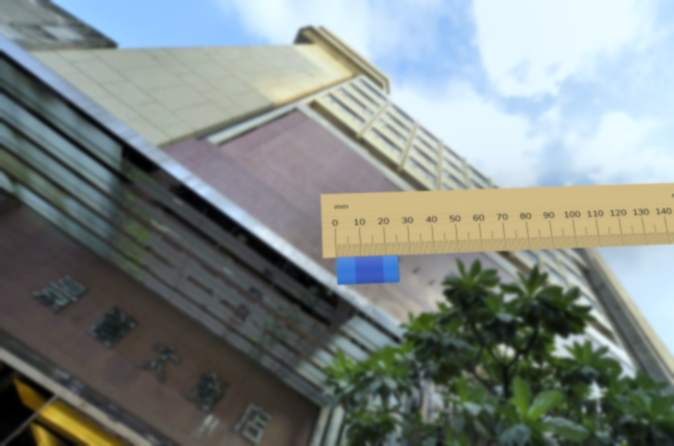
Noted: {"value": 25, "unit": "mm"}
